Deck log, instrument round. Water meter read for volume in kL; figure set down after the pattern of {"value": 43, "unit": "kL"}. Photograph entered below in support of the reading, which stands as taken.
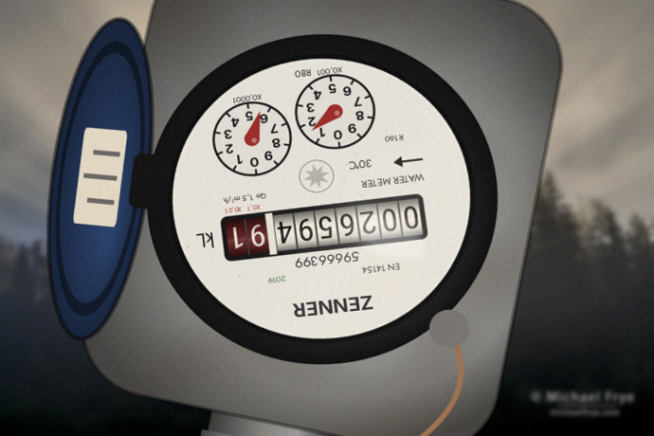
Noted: {"value": 26594.9115, "unit": "kL"}
